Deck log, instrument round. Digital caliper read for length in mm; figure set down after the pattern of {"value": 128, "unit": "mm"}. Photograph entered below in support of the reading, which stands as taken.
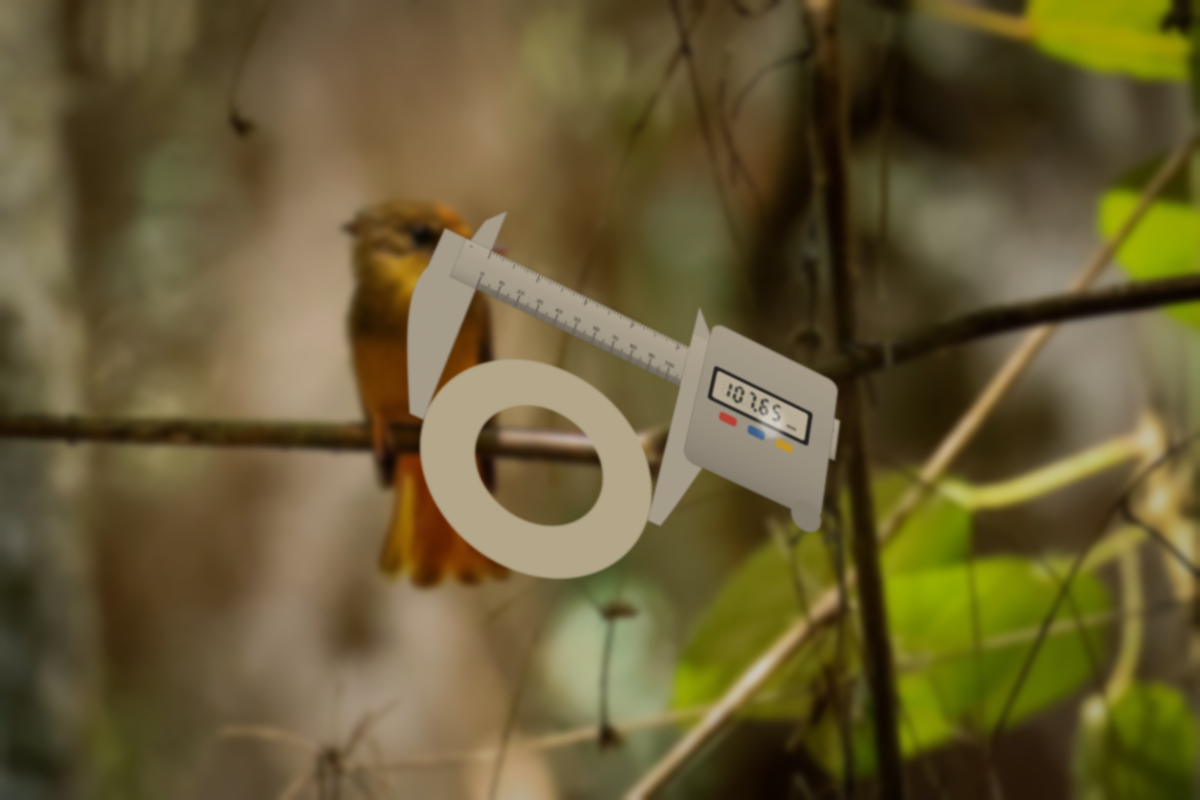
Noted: {"value": 107.65, "unit": "mm"}
